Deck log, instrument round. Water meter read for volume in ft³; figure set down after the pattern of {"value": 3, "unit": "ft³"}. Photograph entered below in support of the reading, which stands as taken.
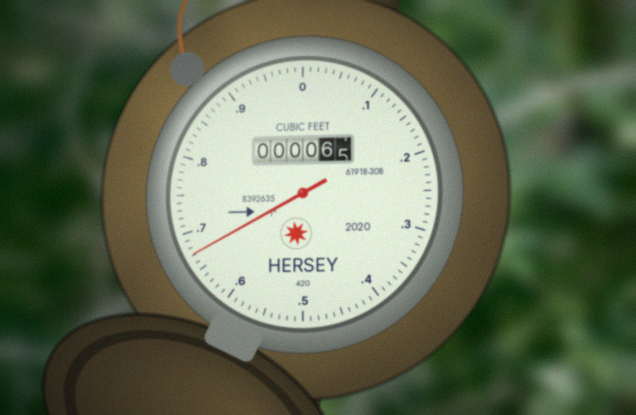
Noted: {"value": 64.67, "unit": "ft³"}
